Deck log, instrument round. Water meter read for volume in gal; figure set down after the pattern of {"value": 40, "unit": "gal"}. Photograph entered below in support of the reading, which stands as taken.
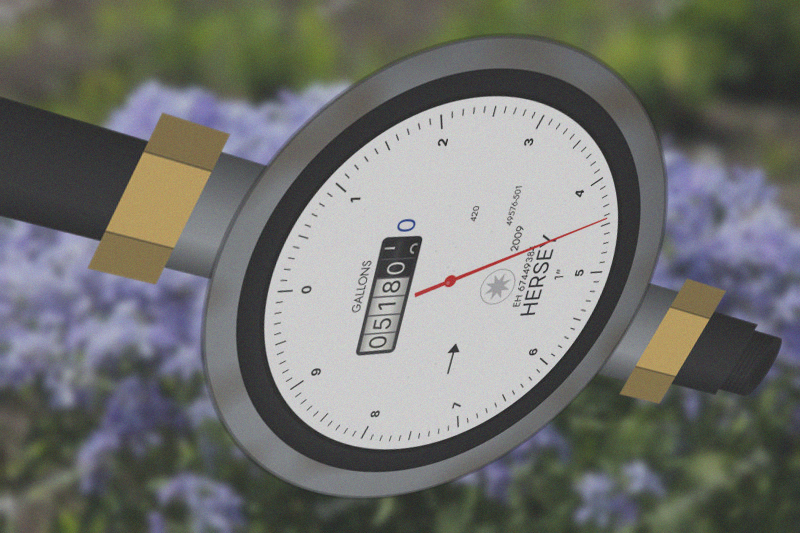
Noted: {"value": 518014.4, "unit": "gal"}
